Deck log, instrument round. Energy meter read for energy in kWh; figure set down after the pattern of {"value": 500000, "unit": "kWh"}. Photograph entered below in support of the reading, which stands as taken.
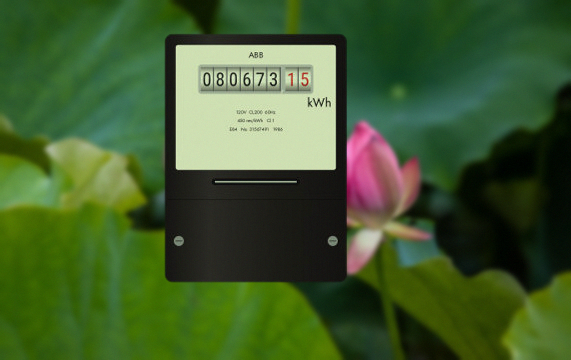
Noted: {"value": 80673.15, "unit": "kWh"}
